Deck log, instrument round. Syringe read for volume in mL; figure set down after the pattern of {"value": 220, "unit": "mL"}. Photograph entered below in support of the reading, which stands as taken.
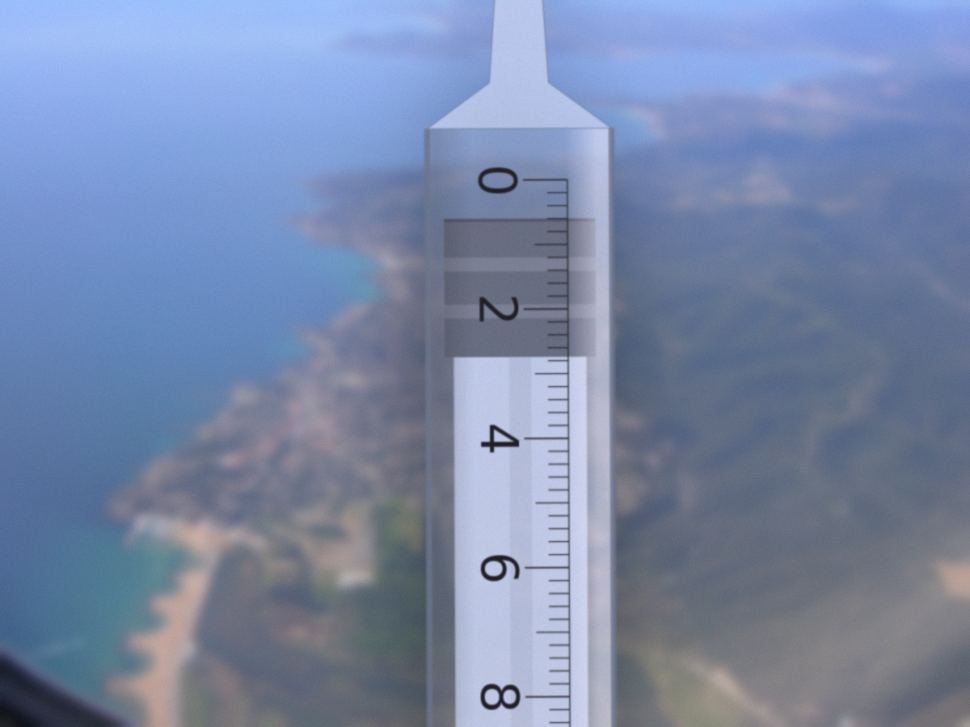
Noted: {"value": 0.6, "unit": "mL"}
